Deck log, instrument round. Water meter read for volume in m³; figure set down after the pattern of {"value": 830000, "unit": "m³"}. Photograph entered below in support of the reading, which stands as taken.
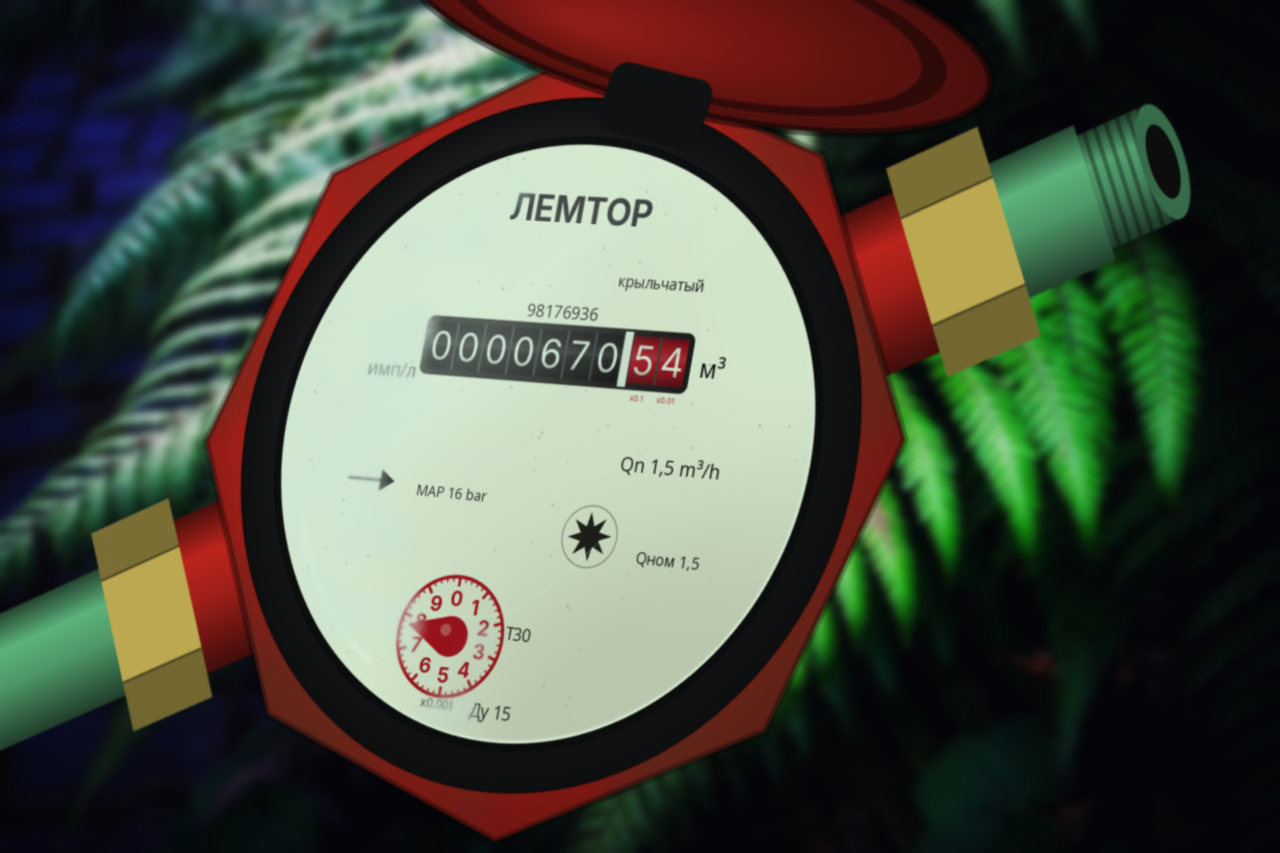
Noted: {"value": 670.547, "unit": "m³"}
